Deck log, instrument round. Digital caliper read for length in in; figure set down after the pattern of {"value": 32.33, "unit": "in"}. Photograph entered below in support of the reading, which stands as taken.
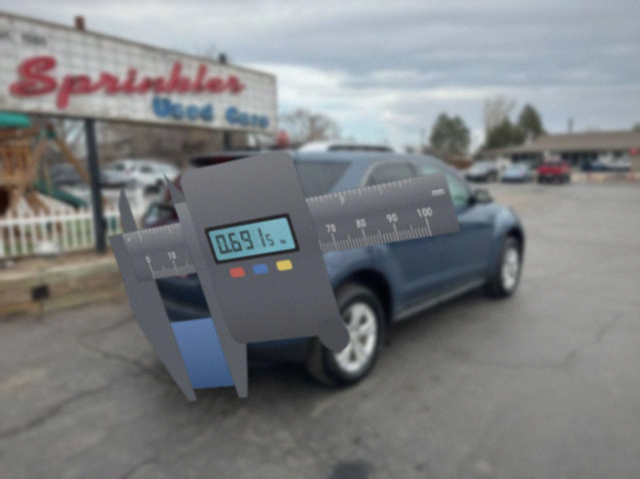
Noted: {"value": 0.6915, "unit": "in"}
